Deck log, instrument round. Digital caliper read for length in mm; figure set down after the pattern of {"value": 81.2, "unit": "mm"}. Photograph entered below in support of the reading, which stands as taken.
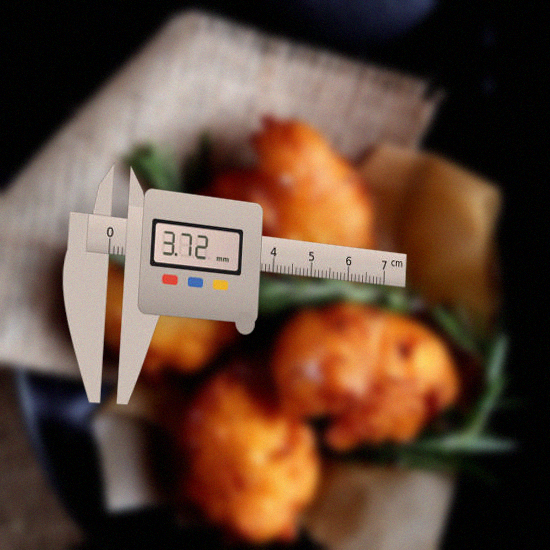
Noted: {"value": 3.72, "unit": "mm"}
